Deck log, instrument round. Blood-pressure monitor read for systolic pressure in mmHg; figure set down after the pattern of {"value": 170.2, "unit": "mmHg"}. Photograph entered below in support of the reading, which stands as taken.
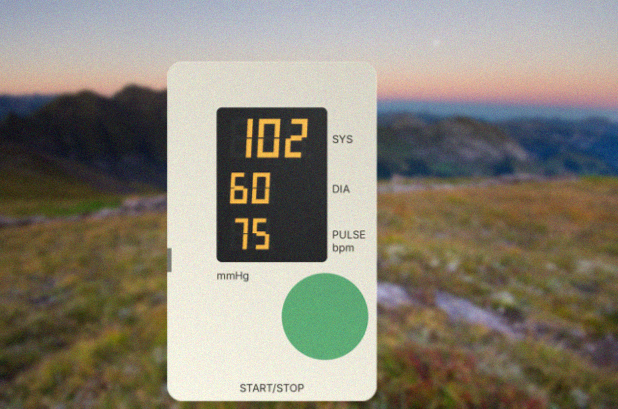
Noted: {"value": 102, "unit": "mmHg"}
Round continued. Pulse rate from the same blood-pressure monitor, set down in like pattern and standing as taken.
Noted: {"value": 75, "unit": "bpm"}
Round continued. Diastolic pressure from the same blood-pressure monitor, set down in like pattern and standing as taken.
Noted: {"value": 60, "unit": "mmHg"}
